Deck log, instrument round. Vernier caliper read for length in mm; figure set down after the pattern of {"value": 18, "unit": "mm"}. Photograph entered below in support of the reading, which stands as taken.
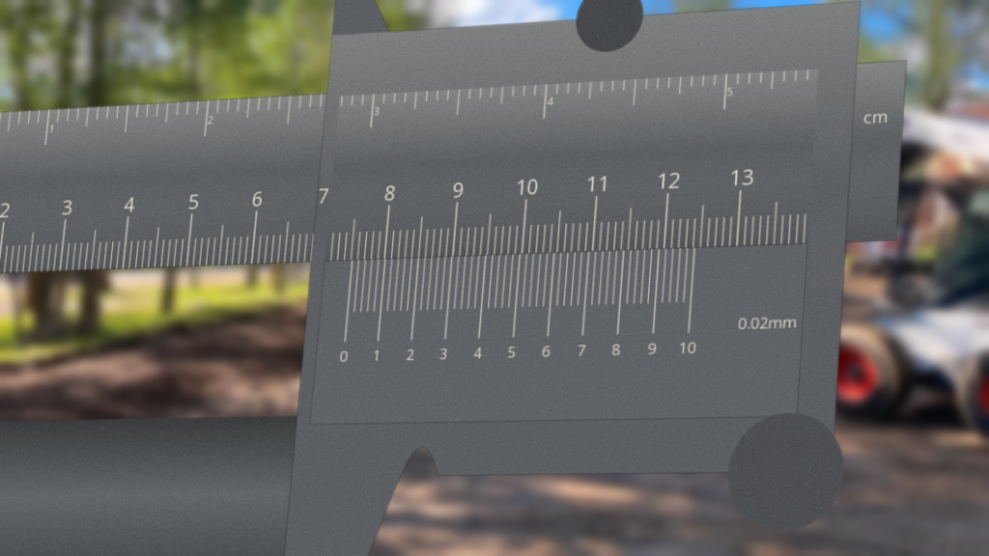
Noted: {"value": 75.2, "unit": "mm"}
